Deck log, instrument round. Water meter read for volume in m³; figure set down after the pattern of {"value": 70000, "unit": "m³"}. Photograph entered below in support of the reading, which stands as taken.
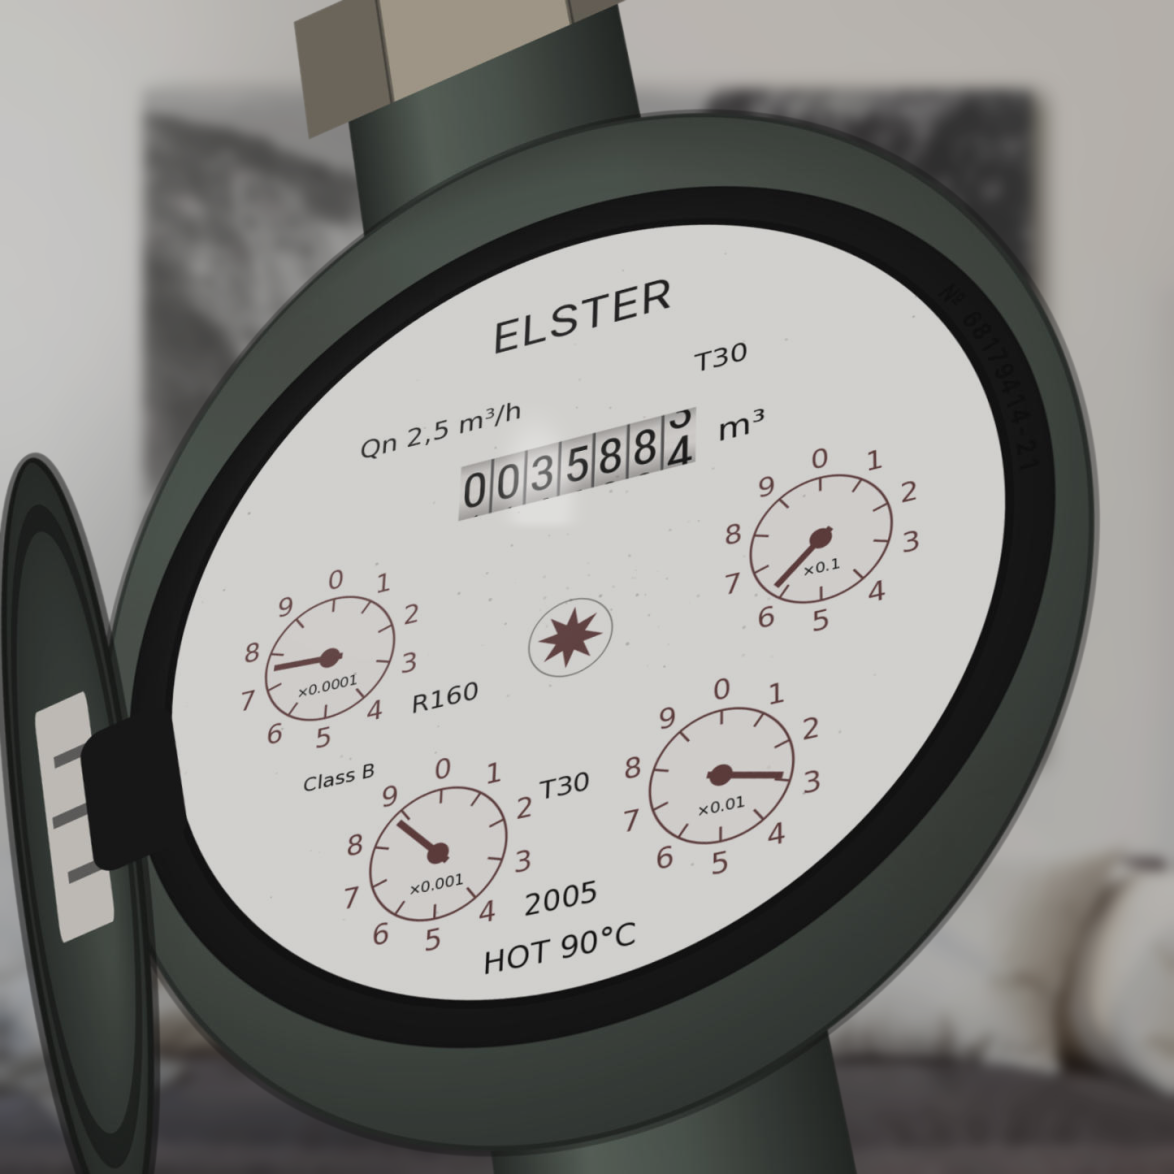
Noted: {"value": 35883.6287, "unit": "m³"}
